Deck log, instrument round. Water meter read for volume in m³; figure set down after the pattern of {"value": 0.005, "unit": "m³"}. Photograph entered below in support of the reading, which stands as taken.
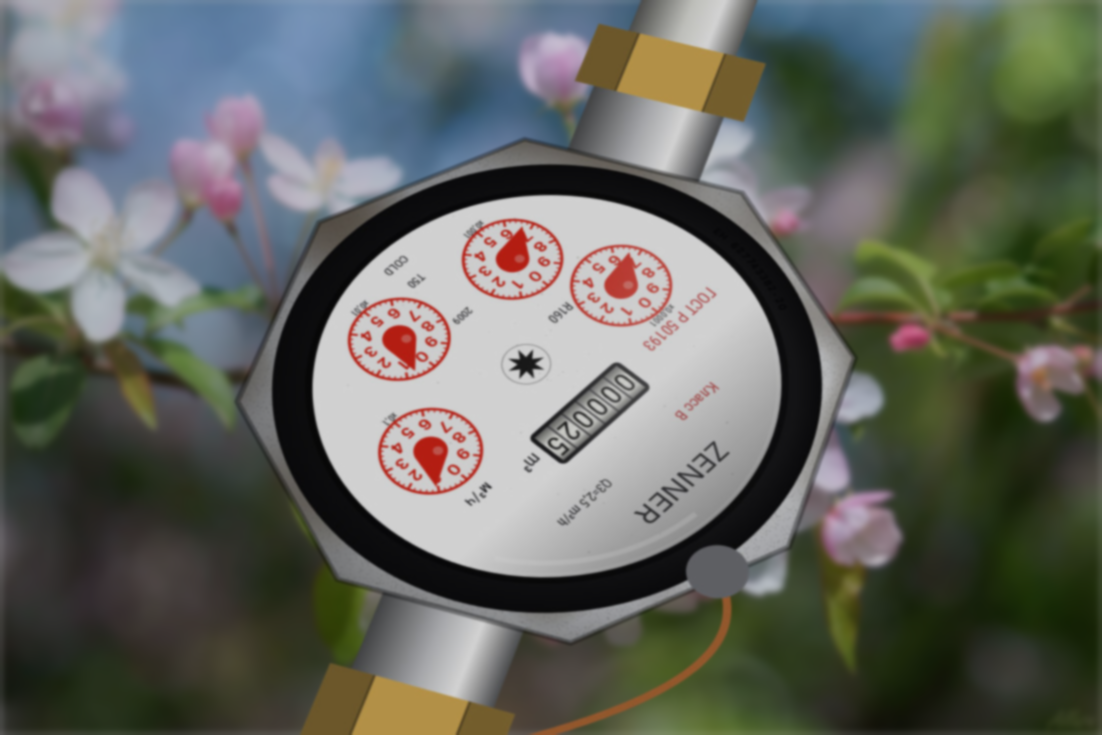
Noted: {"value": 25.1066, "unit": "m³"}
